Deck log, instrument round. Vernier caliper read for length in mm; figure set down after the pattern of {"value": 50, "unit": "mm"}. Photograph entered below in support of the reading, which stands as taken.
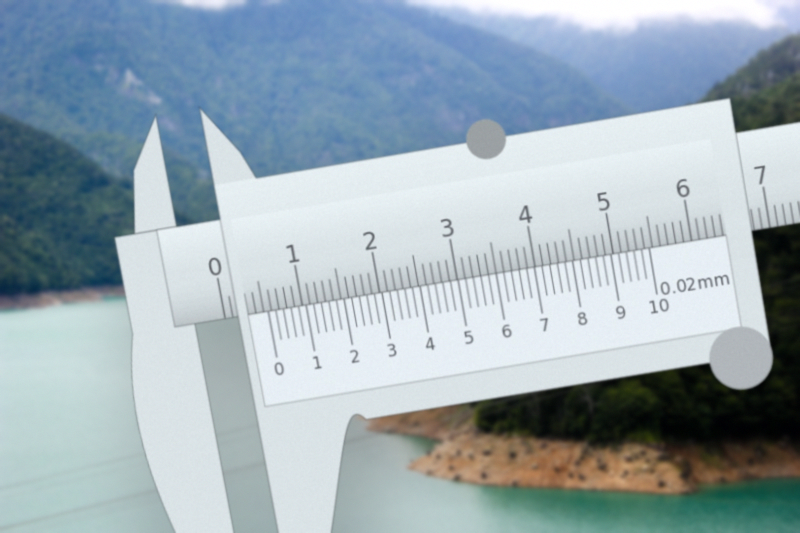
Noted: {"value": 5.6, "unit": "mm"}
